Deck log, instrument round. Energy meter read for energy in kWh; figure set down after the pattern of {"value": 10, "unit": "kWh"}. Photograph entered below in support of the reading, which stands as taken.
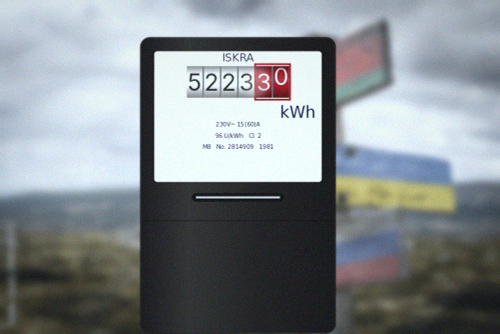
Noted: {"value": 5223.30, "unit": "kWh"}
